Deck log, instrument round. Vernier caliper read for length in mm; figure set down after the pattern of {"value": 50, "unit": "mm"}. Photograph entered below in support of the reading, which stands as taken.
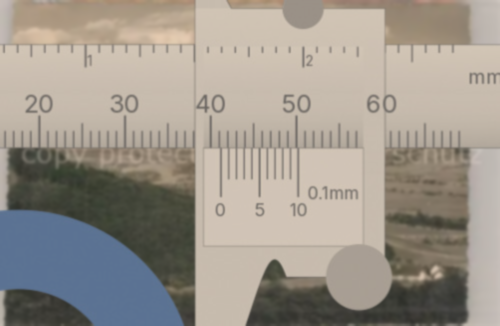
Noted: {"value": 41.2, "unit": "mm"}
